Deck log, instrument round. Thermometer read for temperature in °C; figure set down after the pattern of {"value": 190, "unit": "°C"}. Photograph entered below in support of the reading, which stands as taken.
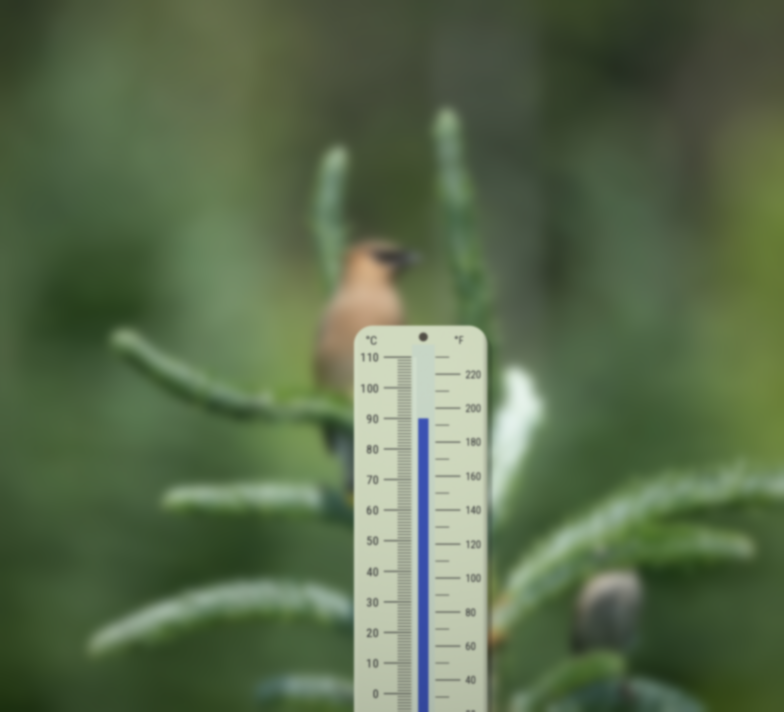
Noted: {"value": 90, "unit": "°C"}
